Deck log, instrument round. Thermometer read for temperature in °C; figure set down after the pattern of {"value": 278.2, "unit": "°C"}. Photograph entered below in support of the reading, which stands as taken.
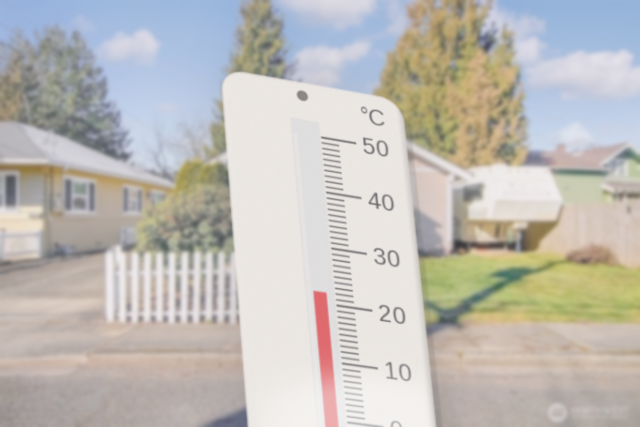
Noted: {"value": 22, "unit": "°C"}
